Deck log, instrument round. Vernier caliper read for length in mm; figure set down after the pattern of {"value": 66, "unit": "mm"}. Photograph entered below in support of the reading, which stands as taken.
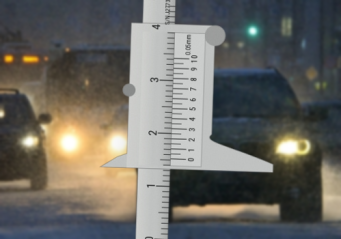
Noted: {"value": 15.2, "unit": "mm"}
